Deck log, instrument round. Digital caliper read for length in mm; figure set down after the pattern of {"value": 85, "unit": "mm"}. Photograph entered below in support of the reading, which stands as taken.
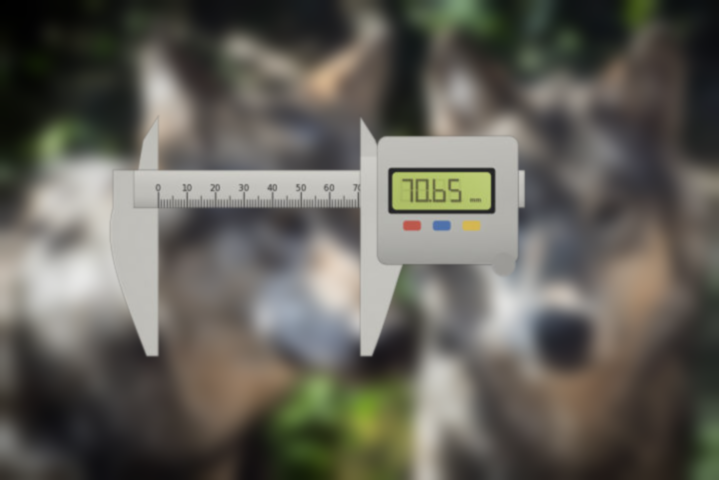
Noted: {"value": 70.65, "unit": "mm"}
